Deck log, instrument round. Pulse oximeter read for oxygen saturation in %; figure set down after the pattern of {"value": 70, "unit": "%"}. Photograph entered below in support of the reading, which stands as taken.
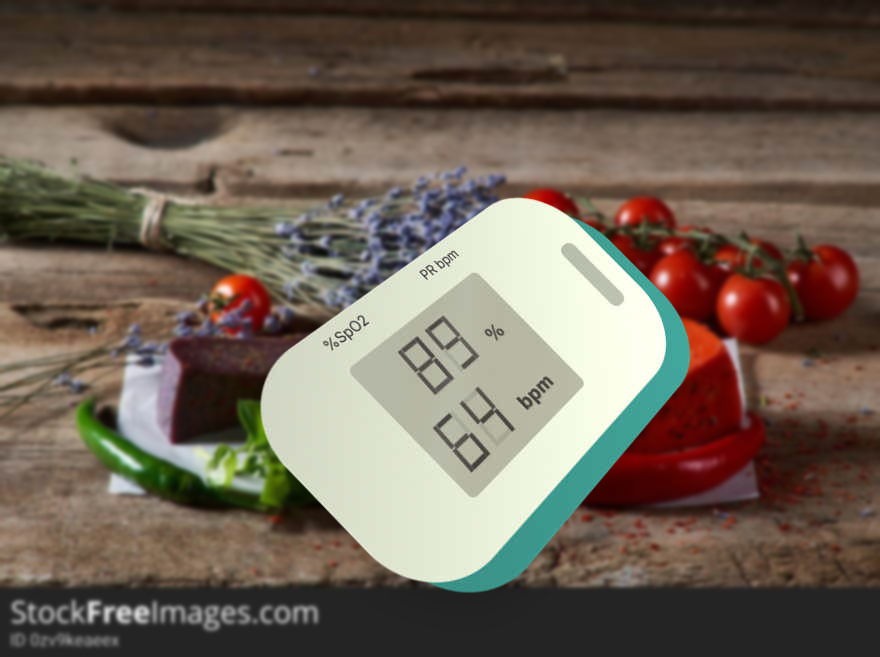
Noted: {"value": 89, "unit": "%"}
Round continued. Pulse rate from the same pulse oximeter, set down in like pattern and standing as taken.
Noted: {"value": 64, "unit": "bpm"}
